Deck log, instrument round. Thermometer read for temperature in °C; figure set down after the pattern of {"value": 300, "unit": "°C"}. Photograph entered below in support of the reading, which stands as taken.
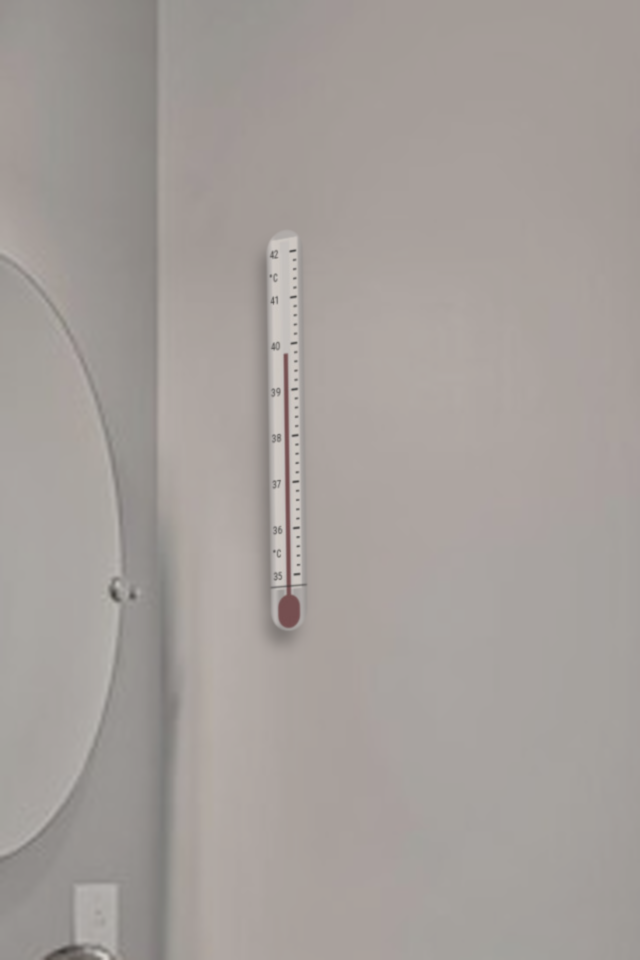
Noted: {"value": 39.8, "unit": "°C"}
